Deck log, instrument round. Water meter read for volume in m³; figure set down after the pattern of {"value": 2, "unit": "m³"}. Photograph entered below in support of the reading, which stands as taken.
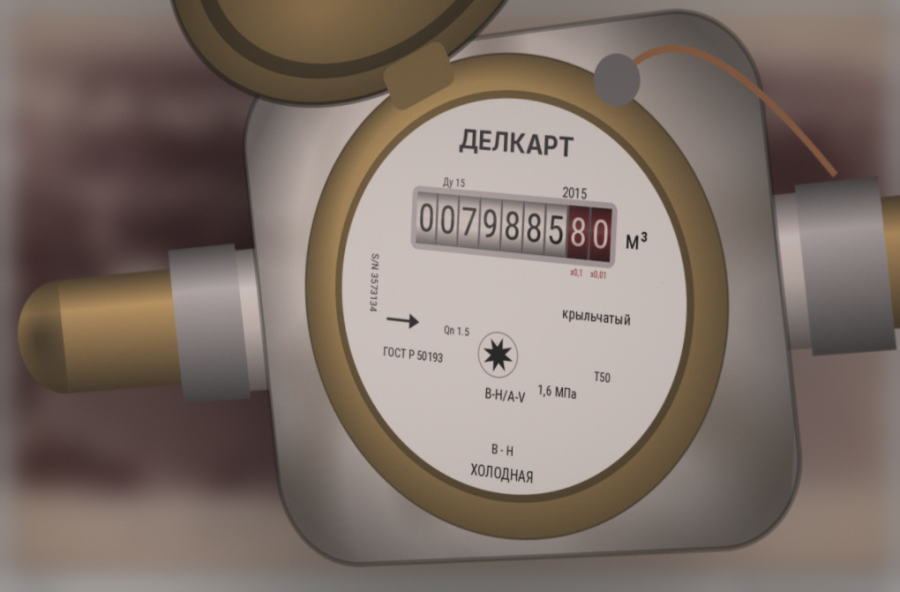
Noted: {"value": 79885.80, "unit": "m³"}
